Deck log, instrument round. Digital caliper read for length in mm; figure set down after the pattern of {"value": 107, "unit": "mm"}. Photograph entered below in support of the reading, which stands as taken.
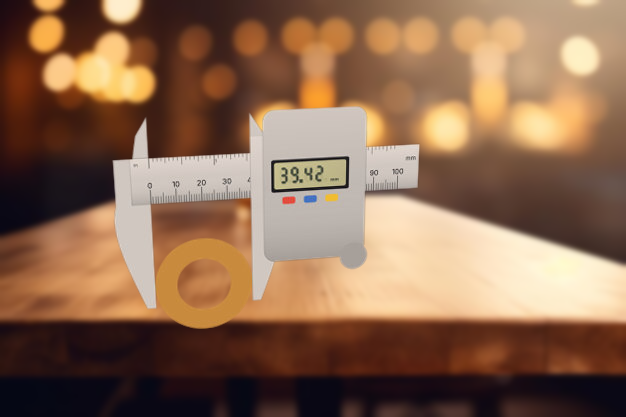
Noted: {"value": 39.42, "unit": "mm"}
